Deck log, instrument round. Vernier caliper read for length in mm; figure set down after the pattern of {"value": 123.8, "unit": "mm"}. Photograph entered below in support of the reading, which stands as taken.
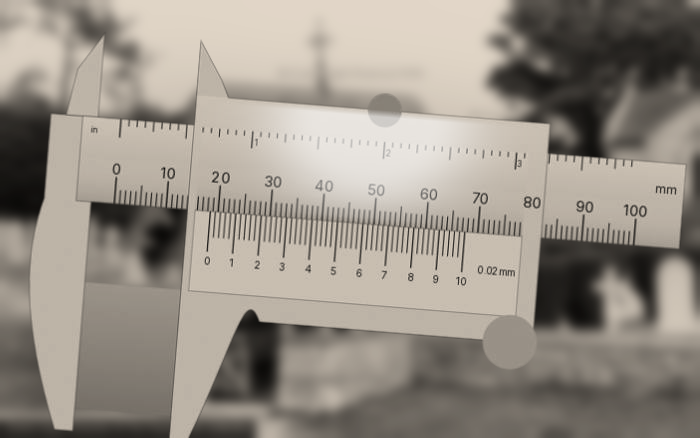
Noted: {"value": 18.5, "unit": "mm"}
